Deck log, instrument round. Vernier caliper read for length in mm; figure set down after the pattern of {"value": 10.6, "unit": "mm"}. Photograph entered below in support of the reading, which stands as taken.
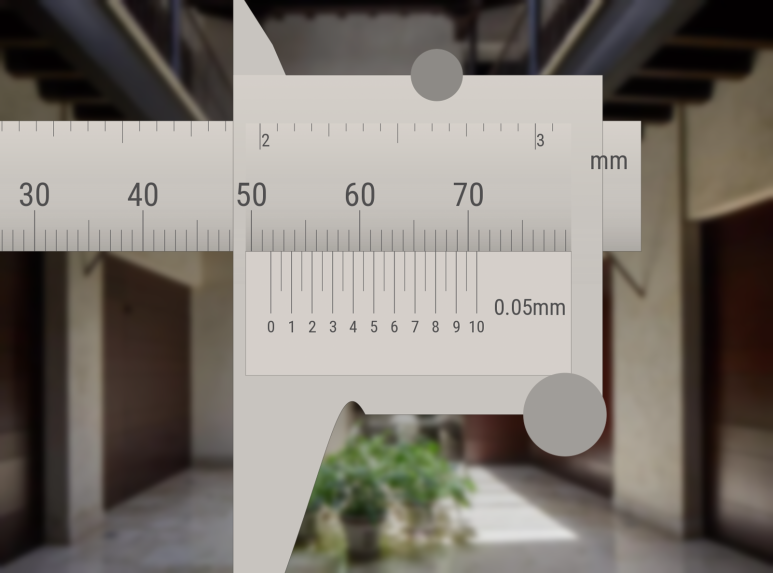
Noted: {"value": 51.8, "unit": "mm"}
